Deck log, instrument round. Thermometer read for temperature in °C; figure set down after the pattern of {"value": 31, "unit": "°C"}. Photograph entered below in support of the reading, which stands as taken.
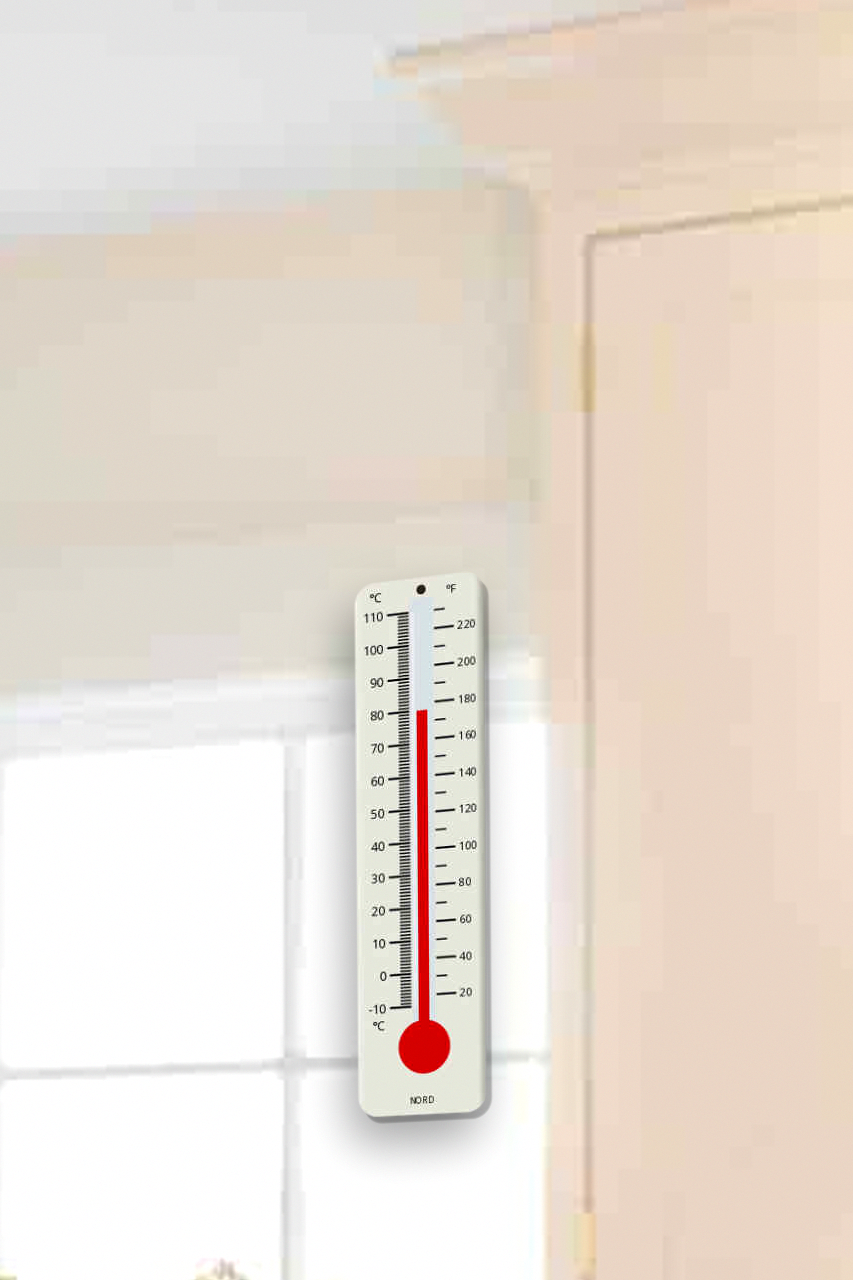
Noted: {"value": 80, "unit": "°C"}
